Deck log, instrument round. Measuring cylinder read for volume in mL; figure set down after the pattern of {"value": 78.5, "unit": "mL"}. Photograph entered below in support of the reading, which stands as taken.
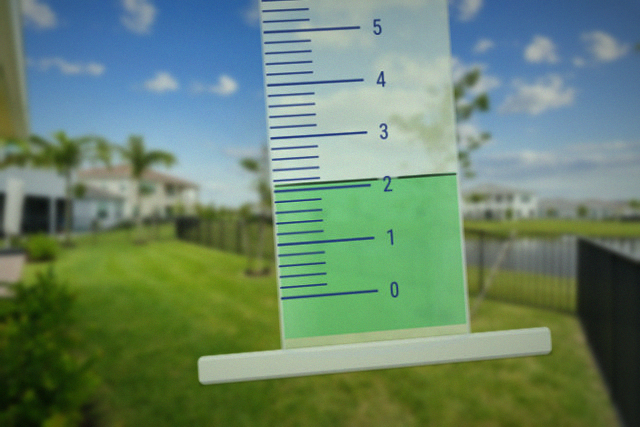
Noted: {"value": 2.1, "unit": "mL"}
